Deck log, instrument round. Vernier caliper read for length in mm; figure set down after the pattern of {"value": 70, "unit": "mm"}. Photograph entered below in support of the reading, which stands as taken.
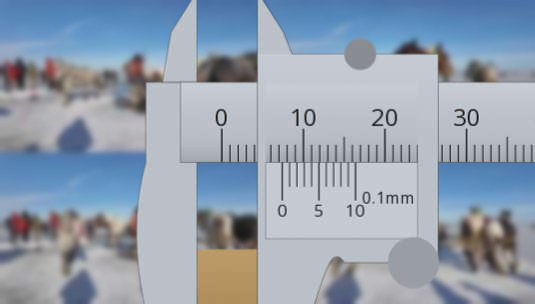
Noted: {"value": 7.4, "unit": "mm"}
